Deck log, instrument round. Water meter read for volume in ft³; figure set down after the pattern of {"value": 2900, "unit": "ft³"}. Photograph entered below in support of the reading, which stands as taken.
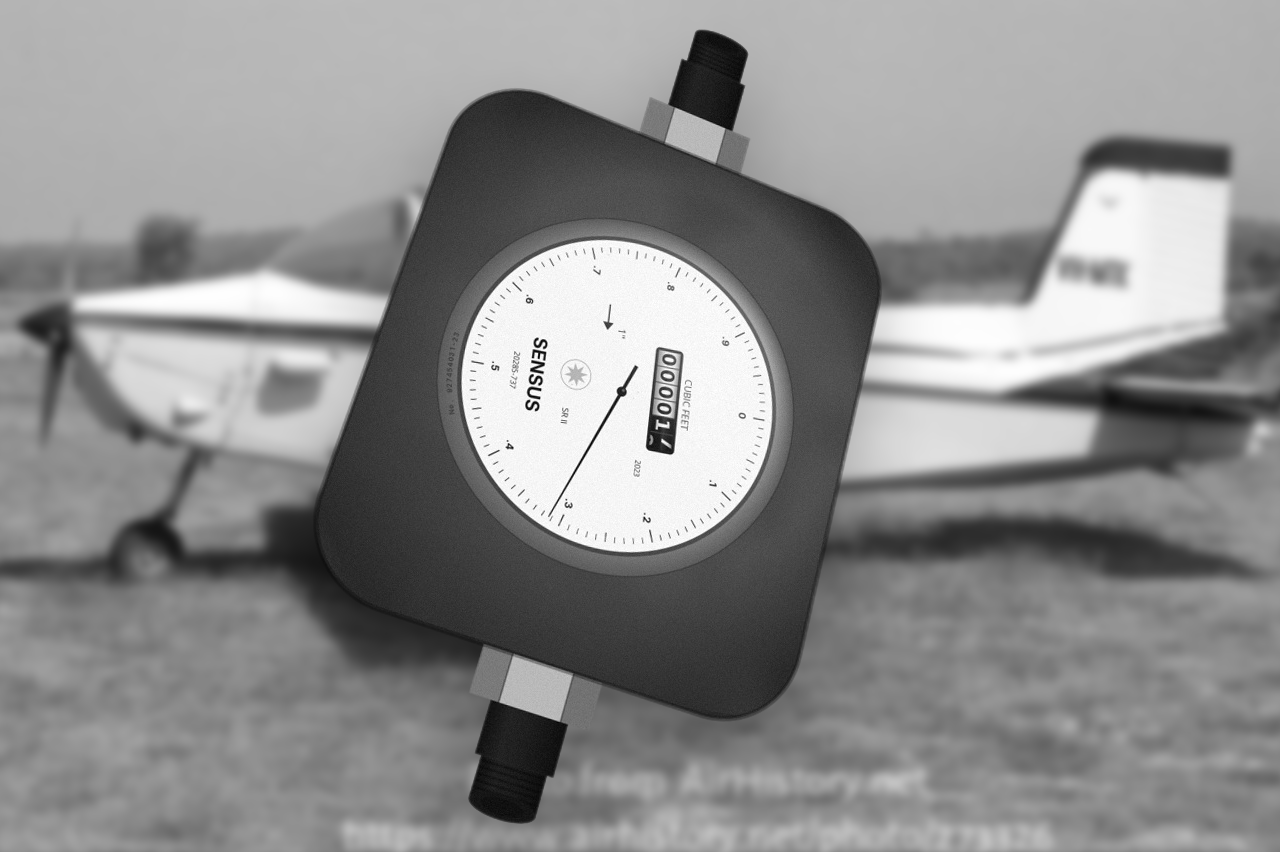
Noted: {"value": 17.31, "unit": "ft³"}
